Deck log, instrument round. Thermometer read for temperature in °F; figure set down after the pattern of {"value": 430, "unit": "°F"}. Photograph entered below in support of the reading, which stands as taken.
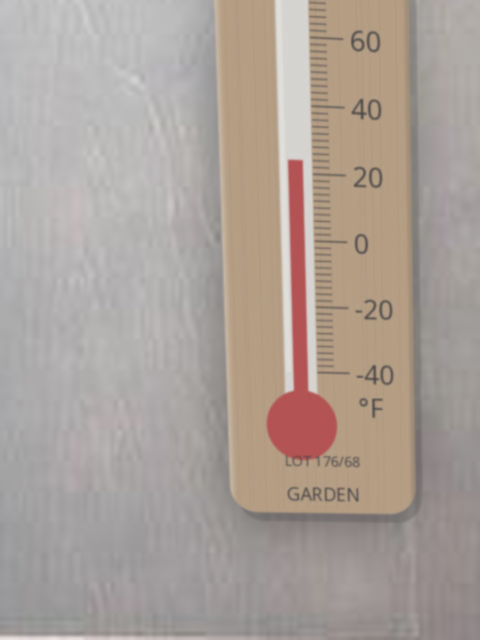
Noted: {"value": 24, "unit": "°F"}
